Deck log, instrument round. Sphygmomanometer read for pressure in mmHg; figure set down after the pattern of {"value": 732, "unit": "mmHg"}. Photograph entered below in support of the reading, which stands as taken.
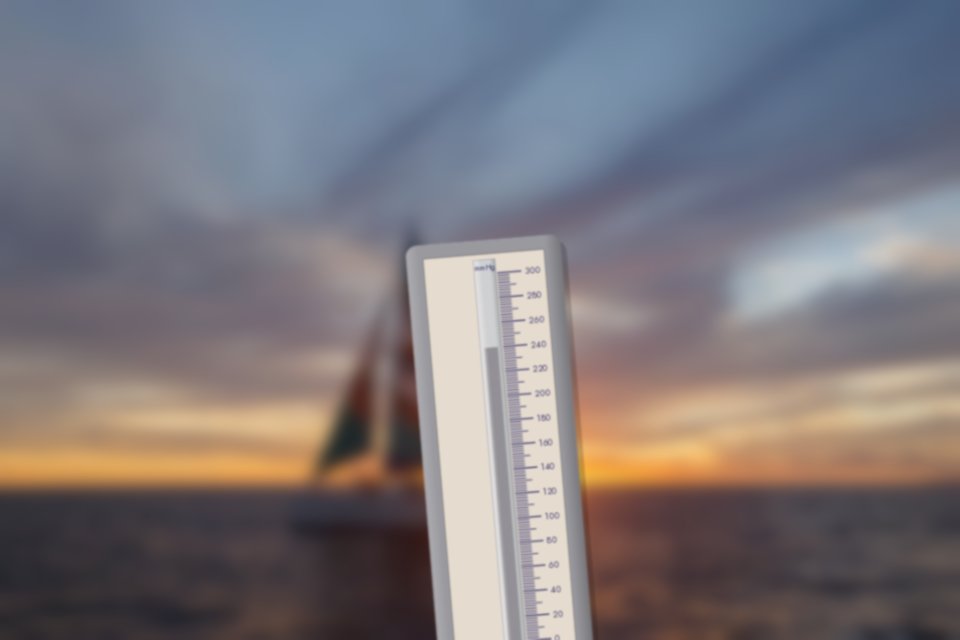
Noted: {"value": 240, "unit": "mmHg"}
